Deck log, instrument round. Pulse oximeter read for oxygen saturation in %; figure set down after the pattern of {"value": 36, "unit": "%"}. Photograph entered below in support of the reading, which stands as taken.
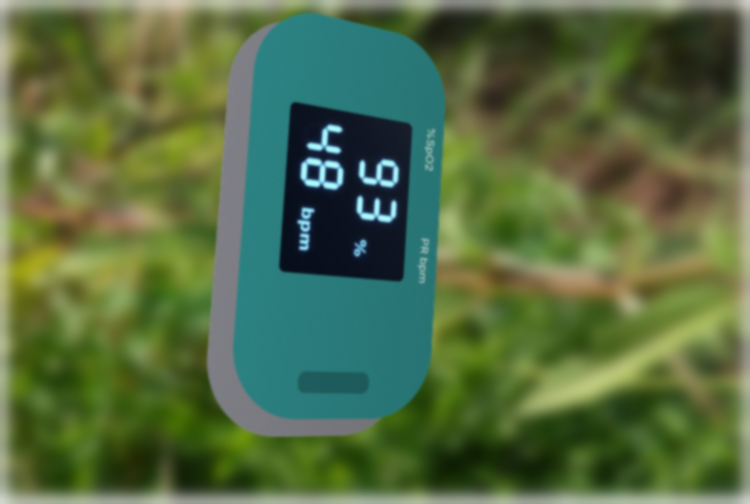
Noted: {"value": 93, "unit": "%"}
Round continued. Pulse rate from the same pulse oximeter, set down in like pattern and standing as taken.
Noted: {"value": 48, "unit": "bpm"}
